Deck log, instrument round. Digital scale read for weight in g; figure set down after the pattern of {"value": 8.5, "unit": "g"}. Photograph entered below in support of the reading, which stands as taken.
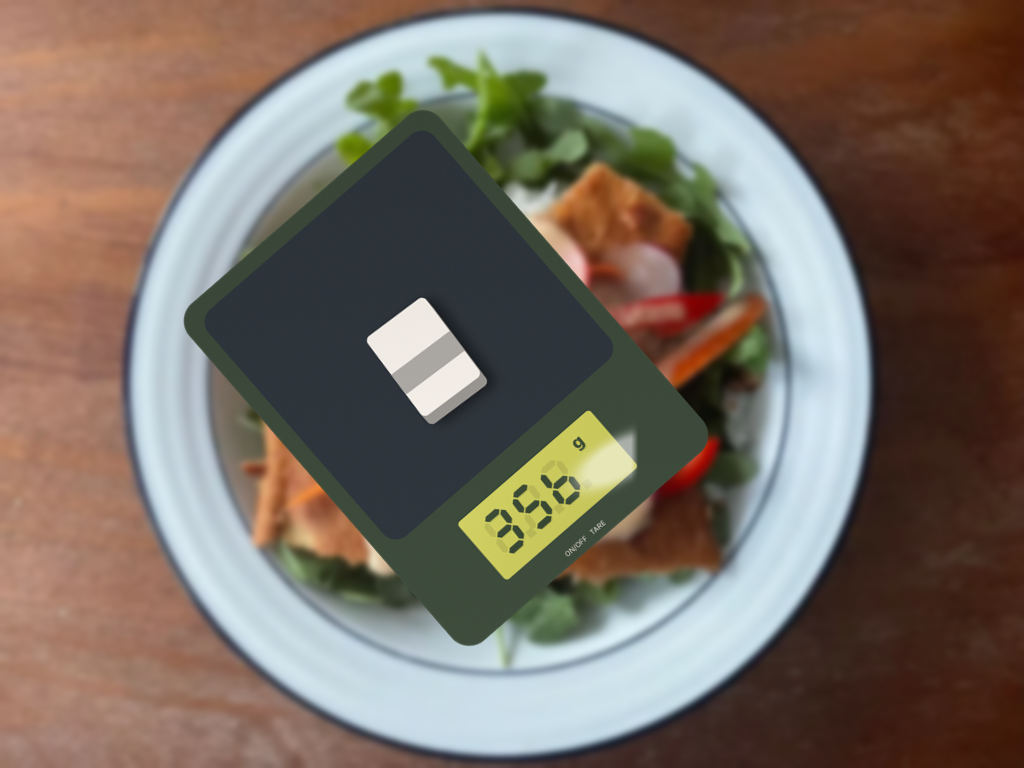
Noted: {"value": 356, "unit": "g"}
